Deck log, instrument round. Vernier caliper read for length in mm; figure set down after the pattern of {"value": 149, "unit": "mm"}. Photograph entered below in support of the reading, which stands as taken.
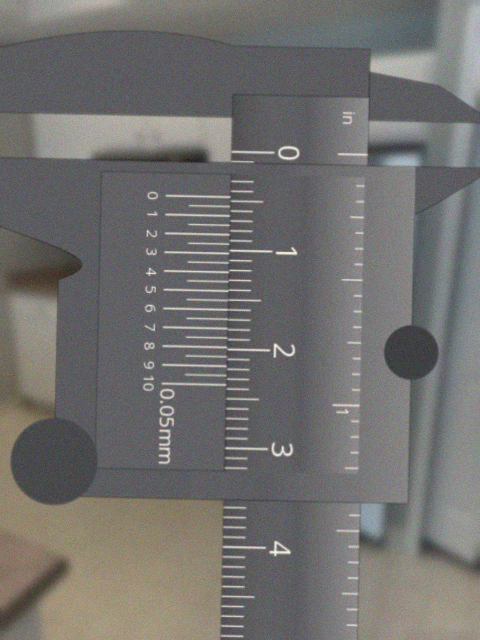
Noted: {"value": 4.6, "unit": "mm"}
